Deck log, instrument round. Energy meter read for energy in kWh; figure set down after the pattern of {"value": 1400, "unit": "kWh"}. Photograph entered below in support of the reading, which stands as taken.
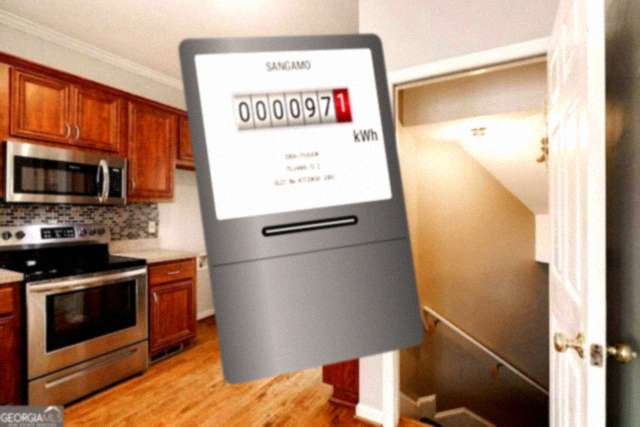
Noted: {"value": 97.1, "unit": "kWh"}
